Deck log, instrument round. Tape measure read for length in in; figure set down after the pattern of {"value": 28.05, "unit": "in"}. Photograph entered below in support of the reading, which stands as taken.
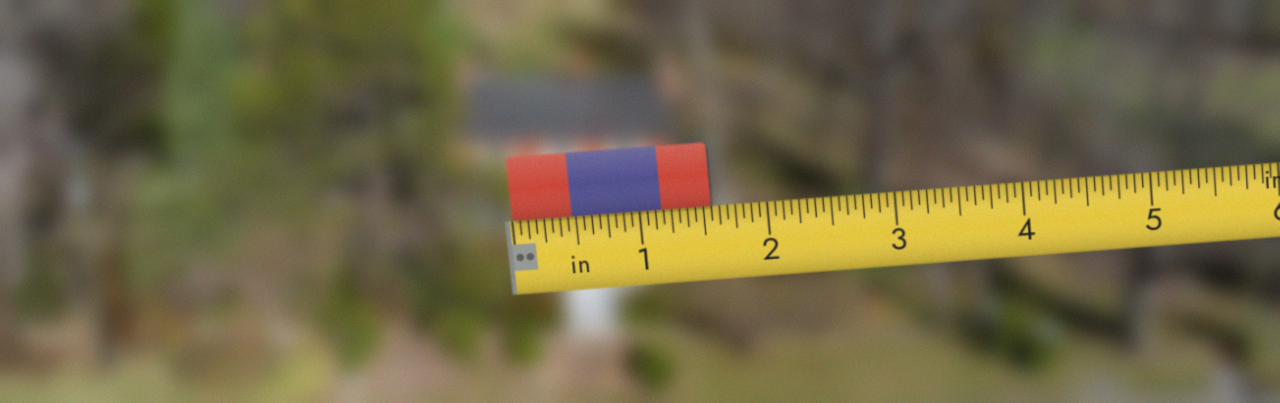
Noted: {"value": 1.5625, "unit": "in"}
